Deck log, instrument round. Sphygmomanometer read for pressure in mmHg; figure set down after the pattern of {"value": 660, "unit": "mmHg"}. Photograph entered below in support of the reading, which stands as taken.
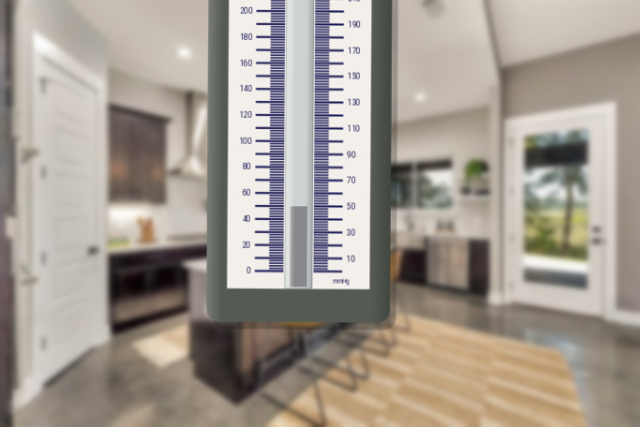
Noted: {"value": 50, "unit": "mmHg"}
